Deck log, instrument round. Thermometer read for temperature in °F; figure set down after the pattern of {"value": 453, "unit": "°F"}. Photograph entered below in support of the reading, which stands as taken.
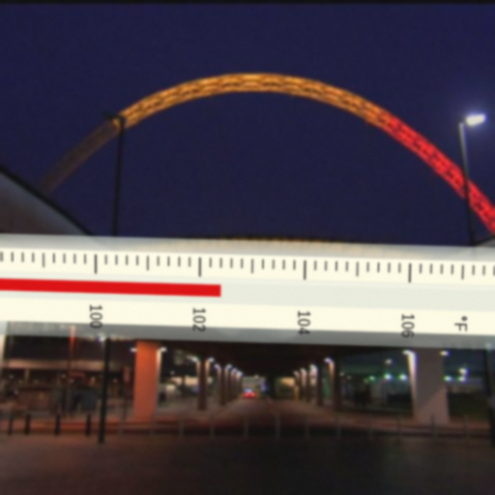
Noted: {"value": 102.4, "unit": "°F"}
